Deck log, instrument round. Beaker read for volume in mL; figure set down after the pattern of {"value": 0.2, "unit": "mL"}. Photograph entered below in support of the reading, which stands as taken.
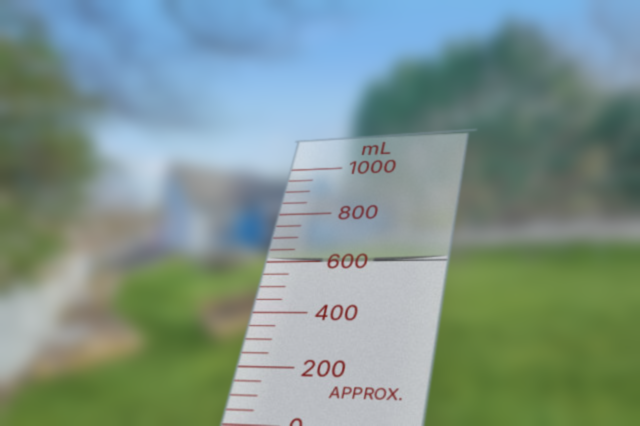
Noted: {"value": 600, "unit": "mL"}
